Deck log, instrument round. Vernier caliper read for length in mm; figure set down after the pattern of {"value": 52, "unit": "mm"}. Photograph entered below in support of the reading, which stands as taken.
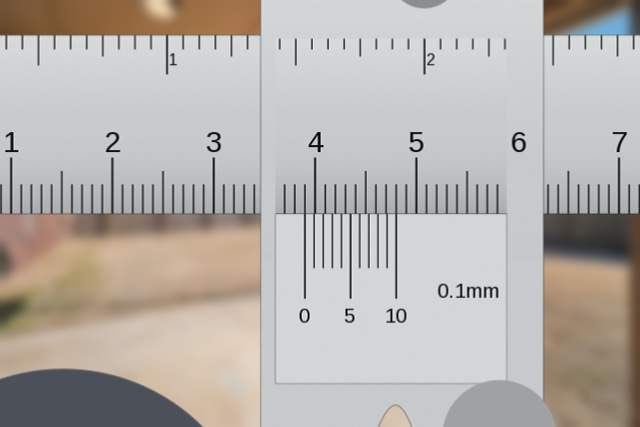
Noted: {"value": 39.0, "unit": "mm"}
